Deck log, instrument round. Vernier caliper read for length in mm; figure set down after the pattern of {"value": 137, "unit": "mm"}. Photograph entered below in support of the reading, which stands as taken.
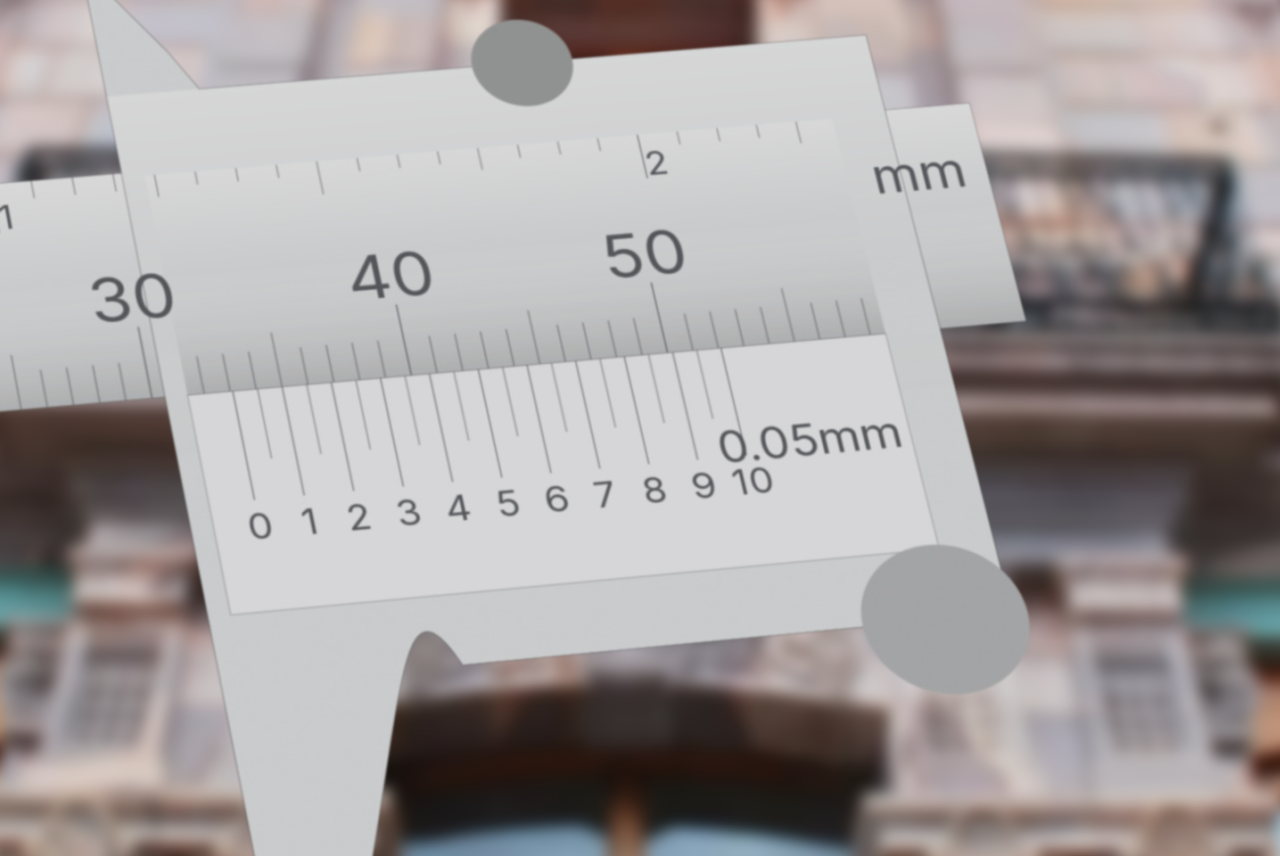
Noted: {"value": 33.1, "unit": "mm"}
